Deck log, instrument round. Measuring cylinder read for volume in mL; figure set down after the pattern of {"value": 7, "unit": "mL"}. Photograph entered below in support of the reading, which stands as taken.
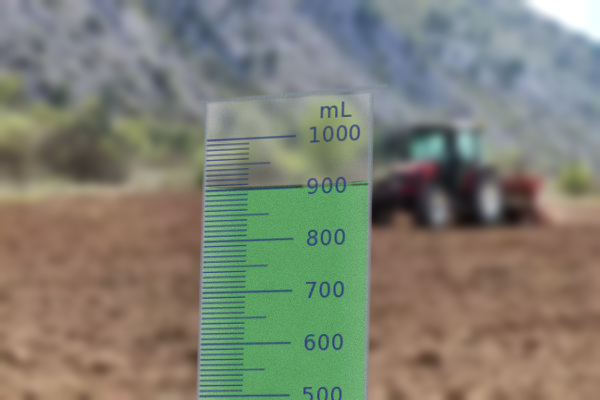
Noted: {"value": 900, "unit": "mL"}
